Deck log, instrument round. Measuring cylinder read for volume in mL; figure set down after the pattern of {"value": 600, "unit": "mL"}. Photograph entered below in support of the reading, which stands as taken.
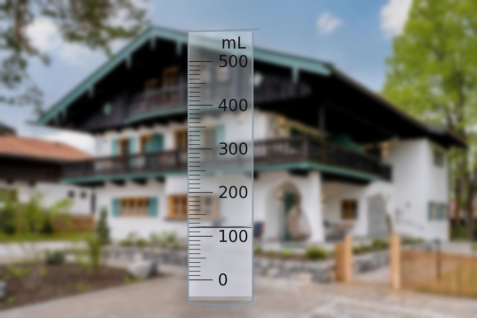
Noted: {"value": 120, "unit": "mL"}
